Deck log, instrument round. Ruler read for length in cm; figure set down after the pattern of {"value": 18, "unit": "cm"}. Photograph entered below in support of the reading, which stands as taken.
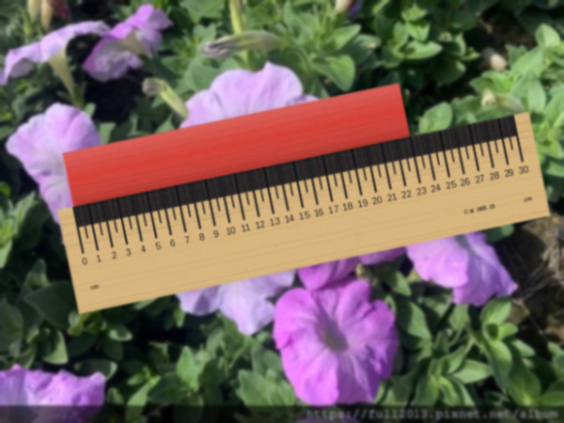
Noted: {"value": 23, "unit": "cm"}
